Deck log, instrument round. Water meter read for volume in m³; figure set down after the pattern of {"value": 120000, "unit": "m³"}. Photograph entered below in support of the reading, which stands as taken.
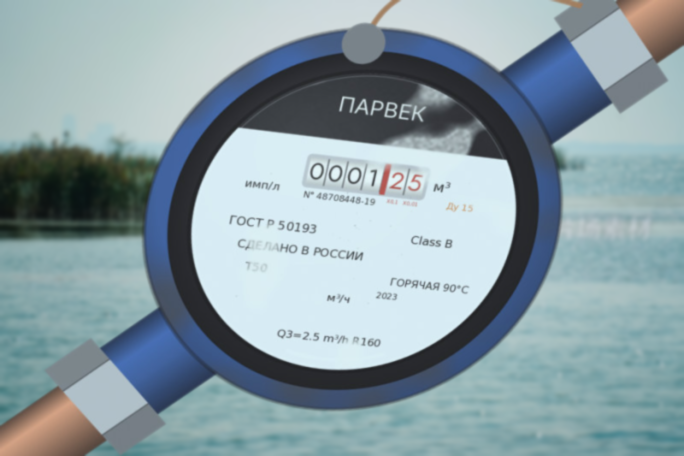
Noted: {"value": 1.25, "unit": "m³"}
